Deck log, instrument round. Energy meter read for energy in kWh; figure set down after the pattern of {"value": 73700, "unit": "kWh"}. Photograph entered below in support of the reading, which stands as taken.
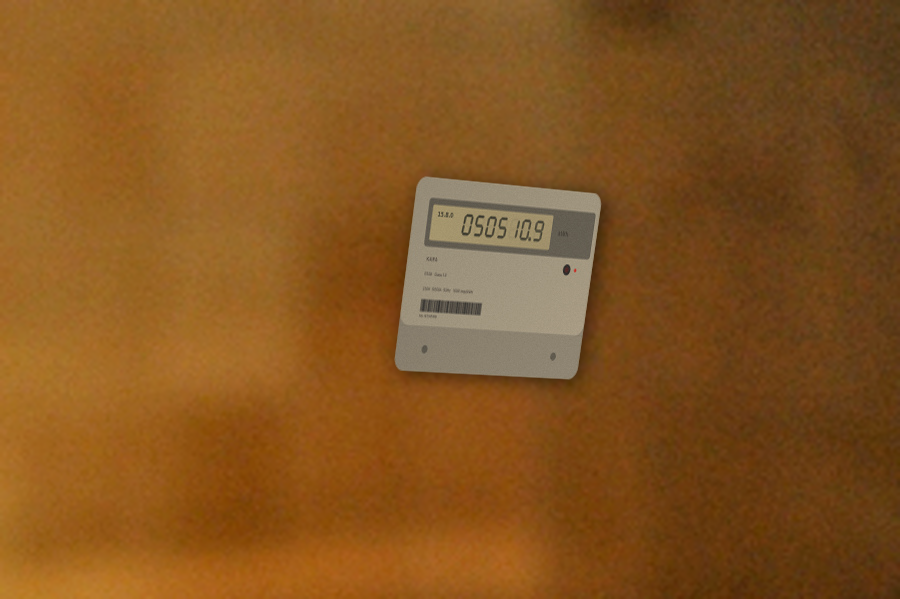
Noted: {"value": 50510.9, "unit": "kWh"}
